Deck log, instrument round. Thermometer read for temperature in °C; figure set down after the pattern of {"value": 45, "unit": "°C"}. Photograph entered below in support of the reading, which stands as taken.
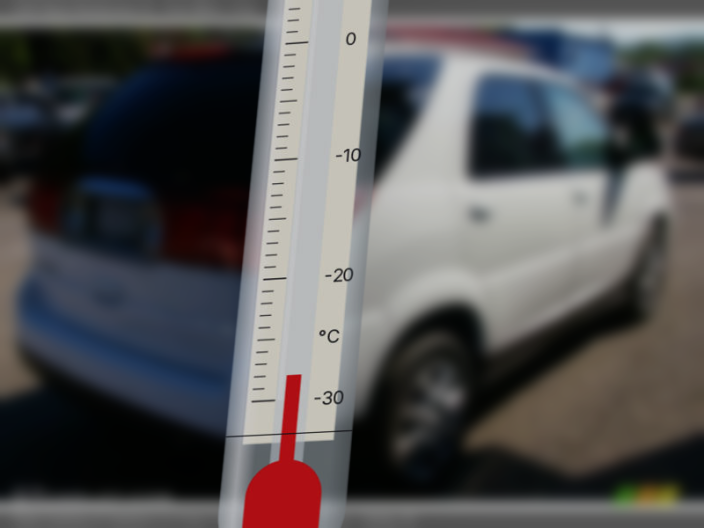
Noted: {"value": -28, "unit": "°C"}
